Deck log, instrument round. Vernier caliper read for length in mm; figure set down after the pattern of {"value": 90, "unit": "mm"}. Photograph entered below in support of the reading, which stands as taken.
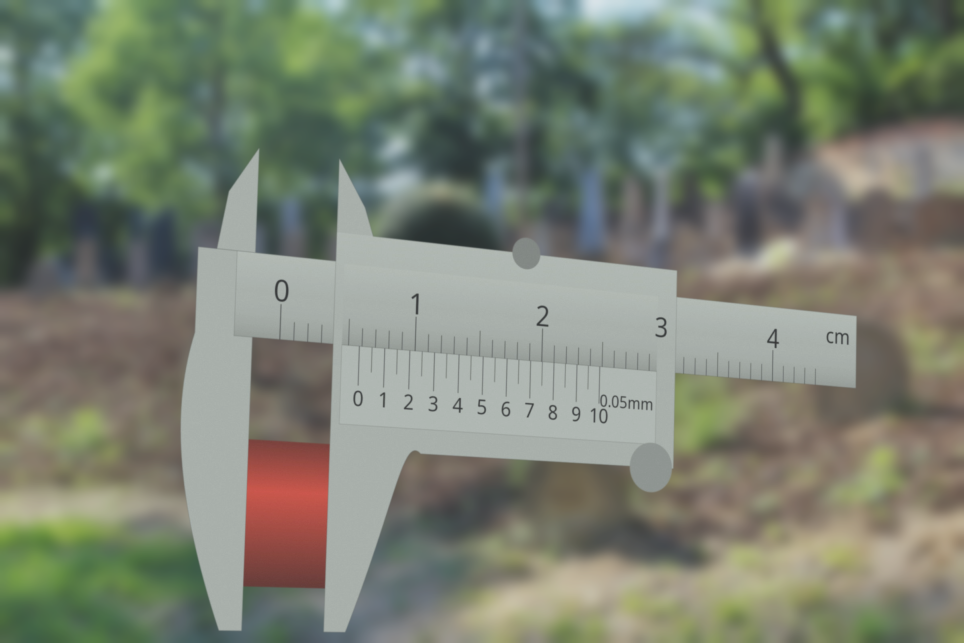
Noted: {"value": 5.8, "unit": "mm"}
